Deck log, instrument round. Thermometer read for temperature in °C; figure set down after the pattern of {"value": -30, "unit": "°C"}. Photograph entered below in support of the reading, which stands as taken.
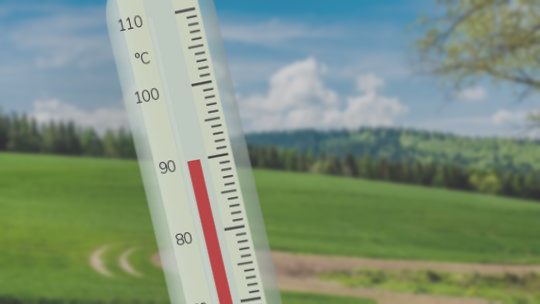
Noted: {"value": 90, "unit": "°C"}
